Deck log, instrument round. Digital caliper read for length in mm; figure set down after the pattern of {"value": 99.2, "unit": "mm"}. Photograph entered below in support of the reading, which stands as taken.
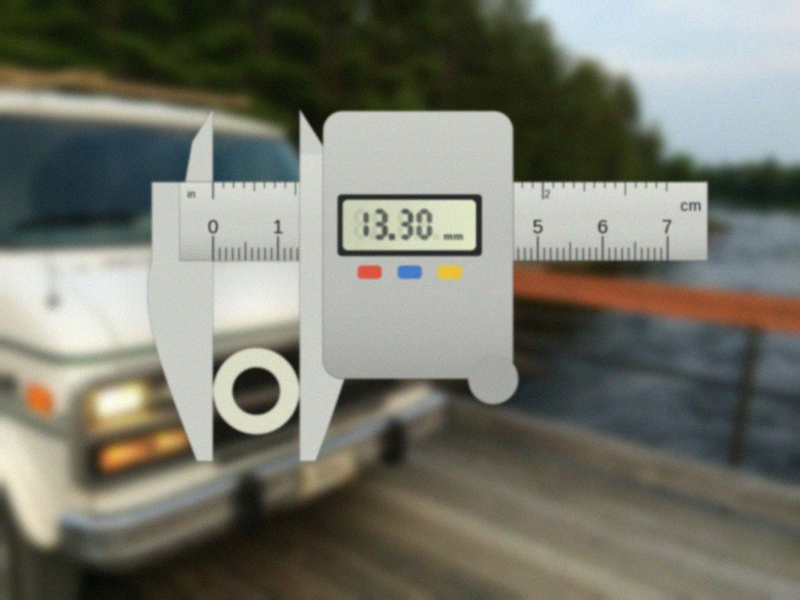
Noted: {"value": 13.30, "unit": "mm"}
